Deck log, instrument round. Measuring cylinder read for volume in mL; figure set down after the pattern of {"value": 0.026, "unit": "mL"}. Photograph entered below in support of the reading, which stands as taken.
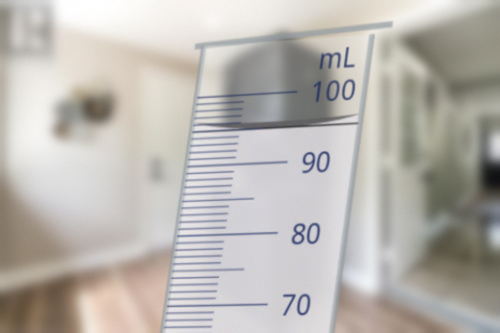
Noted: {"value": 95, "unit": "mL"}
